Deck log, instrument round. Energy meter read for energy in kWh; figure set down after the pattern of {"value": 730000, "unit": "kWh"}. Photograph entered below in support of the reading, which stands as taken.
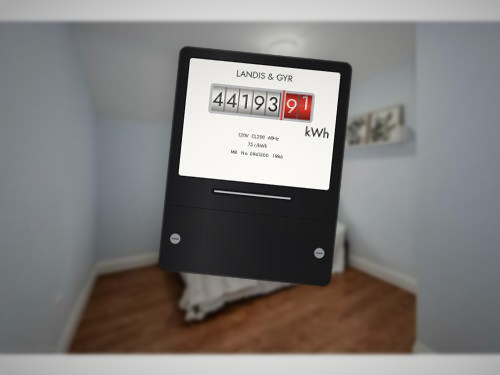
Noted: {"value": 44193.91, "unit": "kWh"}
